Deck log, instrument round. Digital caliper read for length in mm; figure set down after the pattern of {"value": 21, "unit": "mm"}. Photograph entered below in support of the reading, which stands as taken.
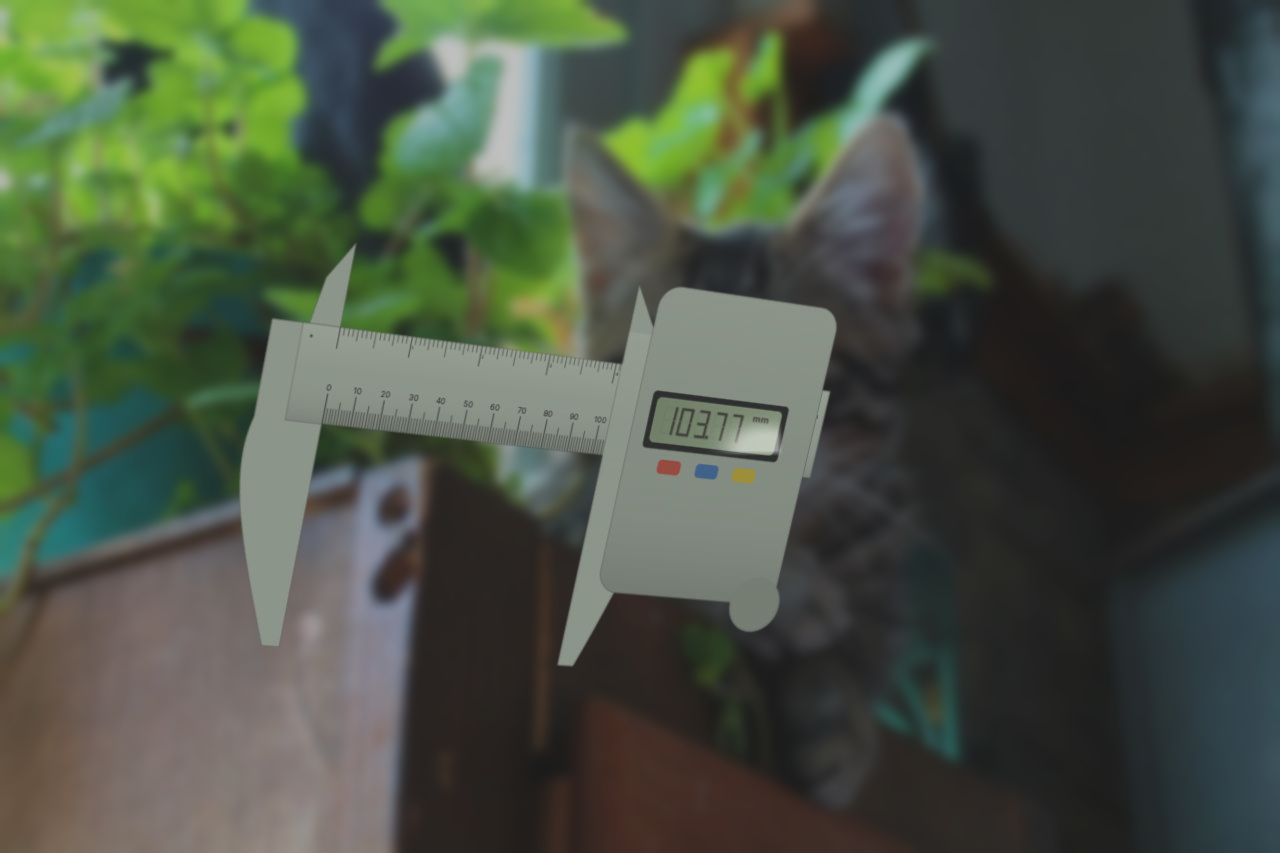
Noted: {"value": 103.77, "unit": "mm"}
